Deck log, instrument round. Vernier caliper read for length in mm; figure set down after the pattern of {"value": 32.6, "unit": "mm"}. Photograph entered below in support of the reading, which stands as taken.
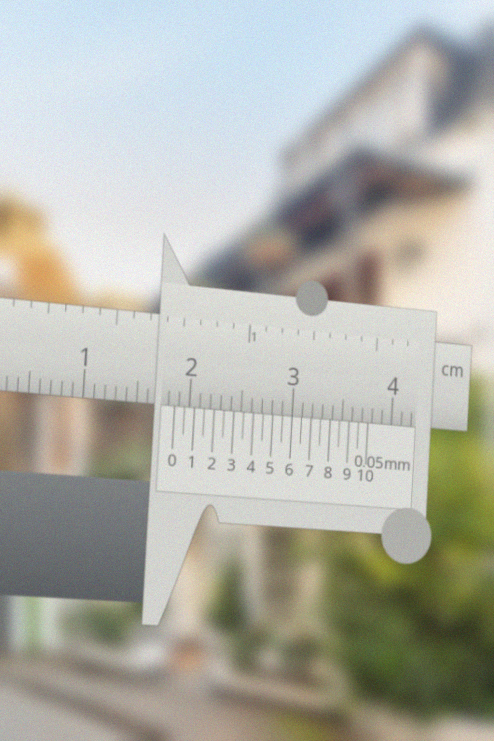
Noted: {"value": 18.6, "unit": "mm"}
